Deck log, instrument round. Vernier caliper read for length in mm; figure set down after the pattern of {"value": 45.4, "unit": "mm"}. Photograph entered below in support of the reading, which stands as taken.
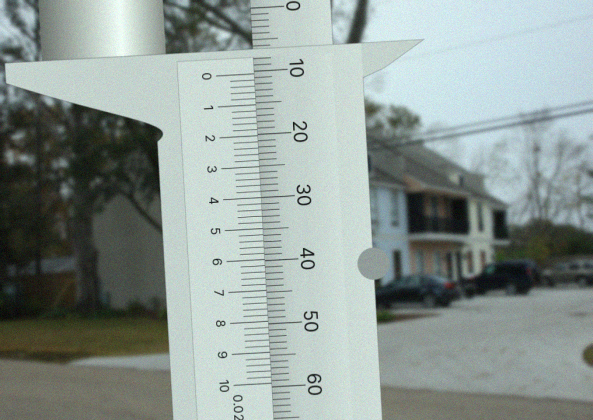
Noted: {"value": 10.4, "unit": "mm"}
